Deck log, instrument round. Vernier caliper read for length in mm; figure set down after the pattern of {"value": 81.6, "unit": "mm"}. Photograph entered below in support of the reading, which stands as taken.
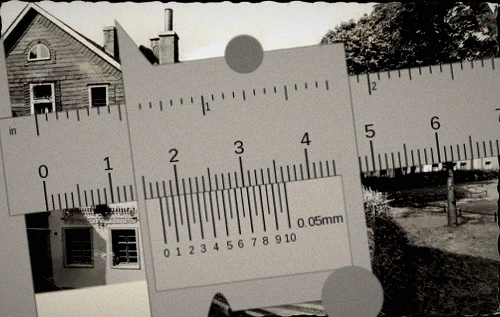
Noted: {"value": 17.2, "unit": "mm"}
